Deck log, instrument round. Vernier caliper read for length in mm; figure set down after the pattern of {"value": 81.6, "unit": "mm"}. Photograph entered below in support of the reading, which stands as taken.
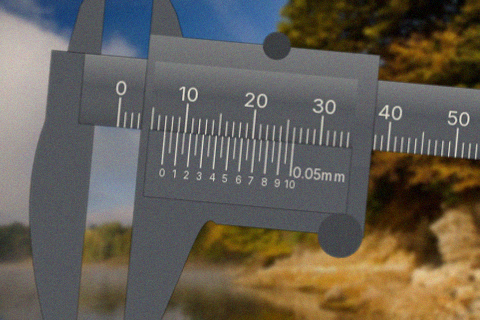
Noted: {"value": 7.0, "unit": "mm"}
